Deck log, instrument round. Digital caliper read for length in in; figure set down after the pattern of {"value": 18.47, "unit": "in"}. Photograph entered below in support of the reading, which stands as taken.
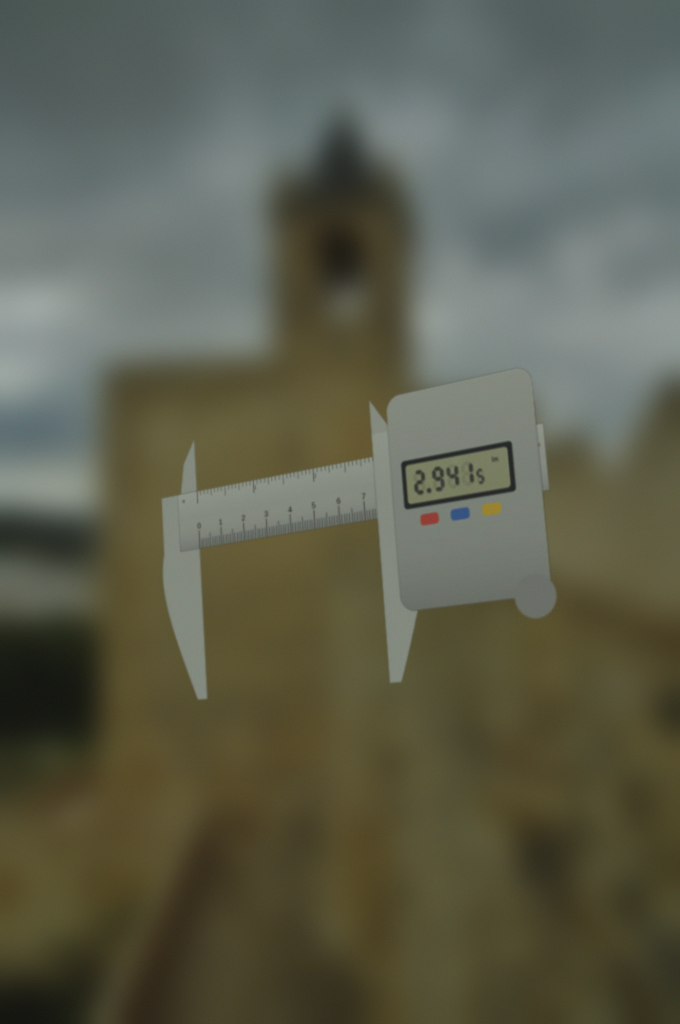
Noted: {"value": 2.9415, "unit": "in"}
